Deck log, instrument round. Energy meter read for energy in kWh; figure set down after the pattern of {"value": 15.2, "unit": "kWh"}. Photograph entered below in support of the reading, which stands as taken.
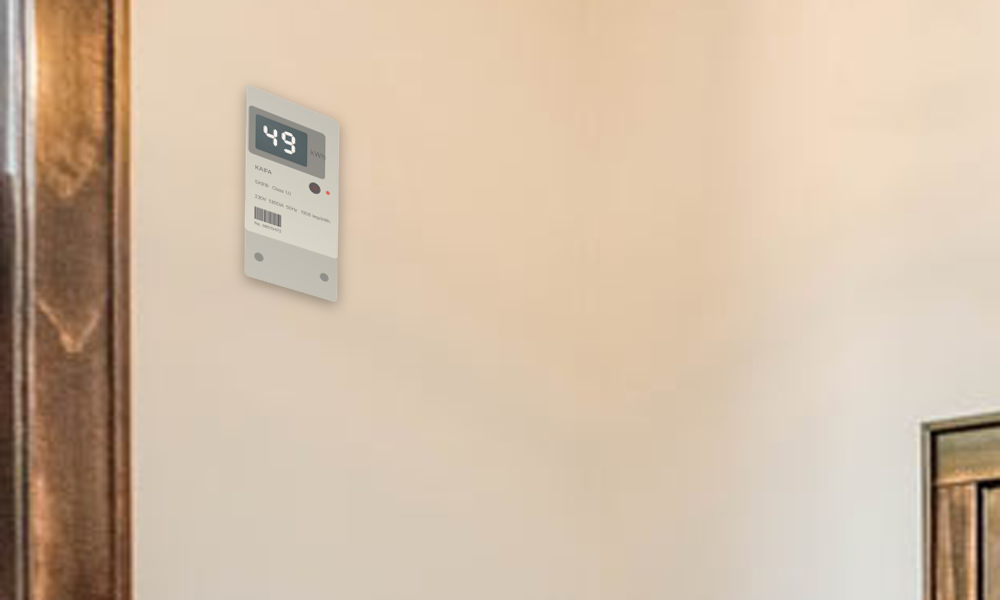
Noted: {"value": 49, "unit": "kWh"}
